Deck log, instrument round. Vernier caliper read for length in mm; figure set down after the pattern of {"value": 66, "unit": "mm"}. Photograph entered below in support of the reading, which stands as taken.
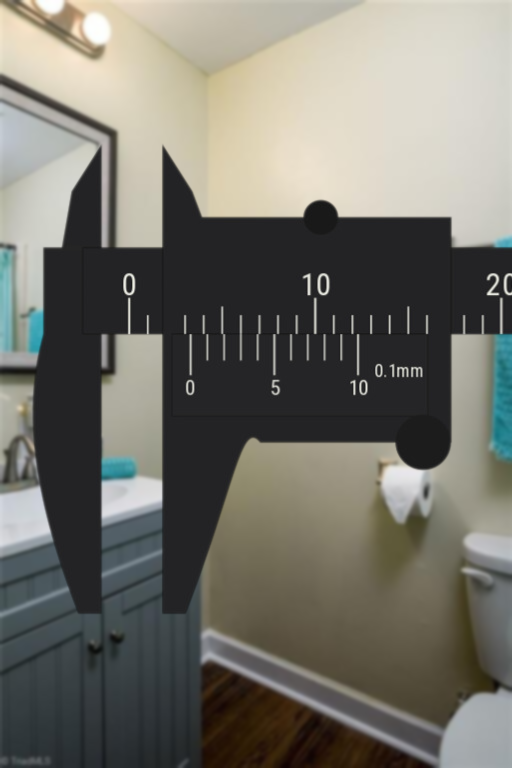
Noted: {"value": 3.3, "unit": "mm"}
